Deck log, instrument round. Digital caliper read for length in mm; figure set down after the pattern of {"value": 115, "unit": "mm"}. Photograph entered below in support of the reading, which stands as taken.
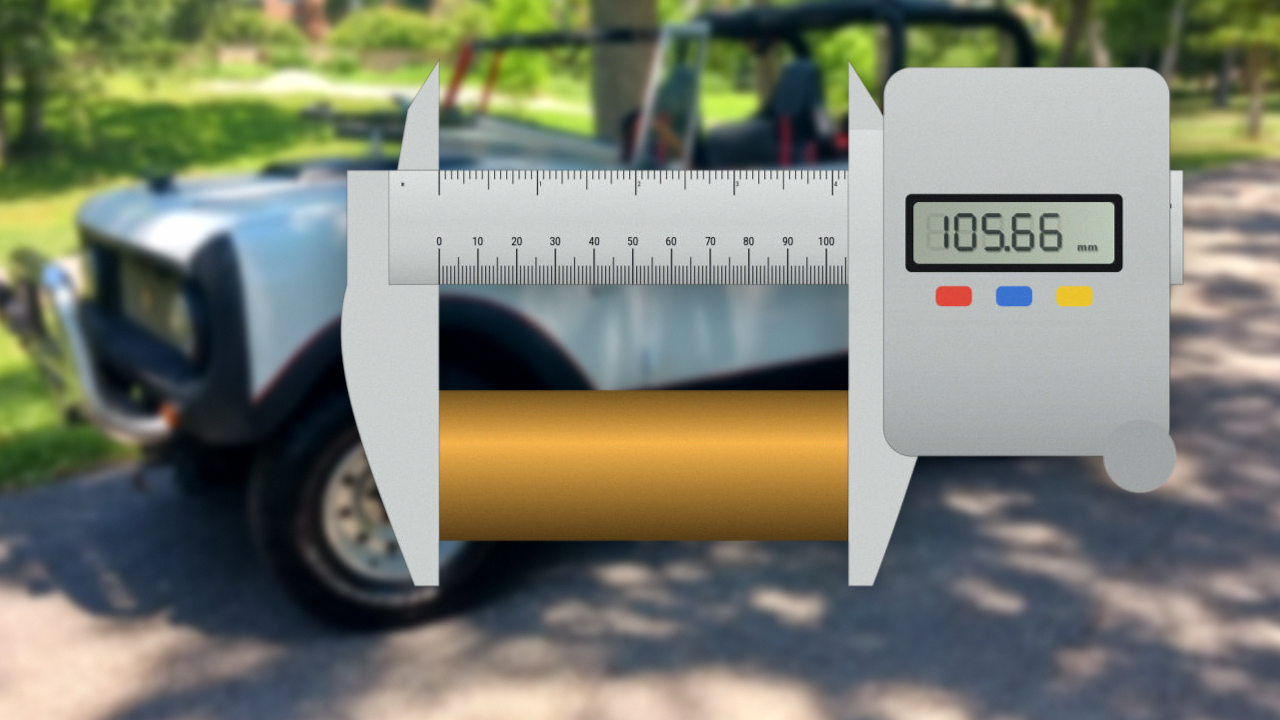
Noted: {"value": 105.66, "unit": "mm"}
